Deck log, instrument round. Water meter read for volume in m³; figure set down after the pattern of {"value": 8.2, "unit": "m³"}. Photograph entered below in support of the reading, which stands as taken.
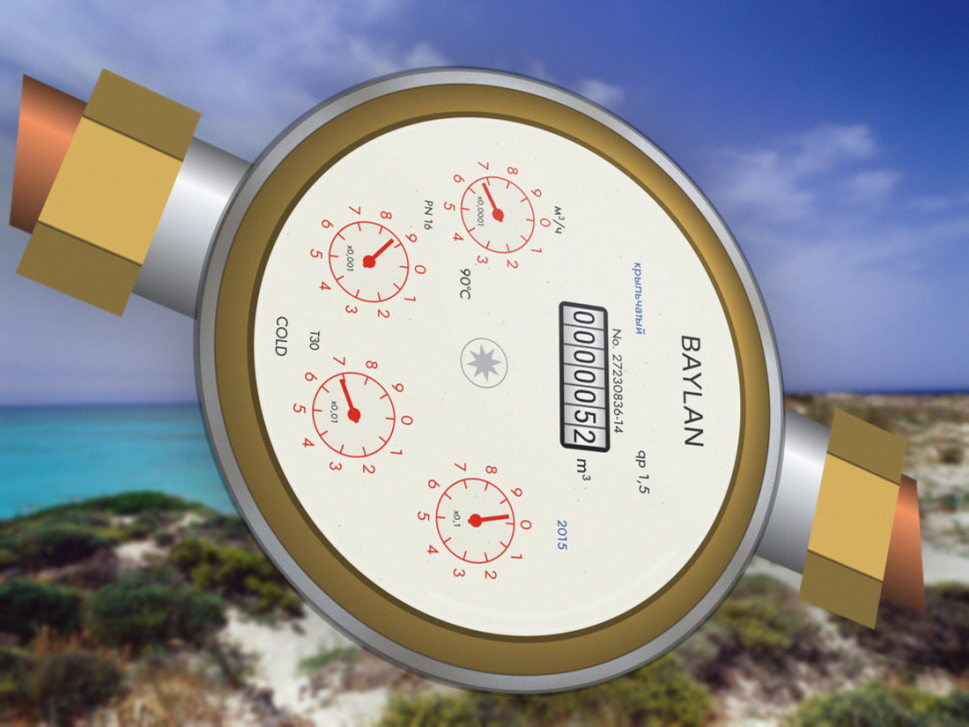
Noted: {"value": 51.9686, "unit": "m³"}
